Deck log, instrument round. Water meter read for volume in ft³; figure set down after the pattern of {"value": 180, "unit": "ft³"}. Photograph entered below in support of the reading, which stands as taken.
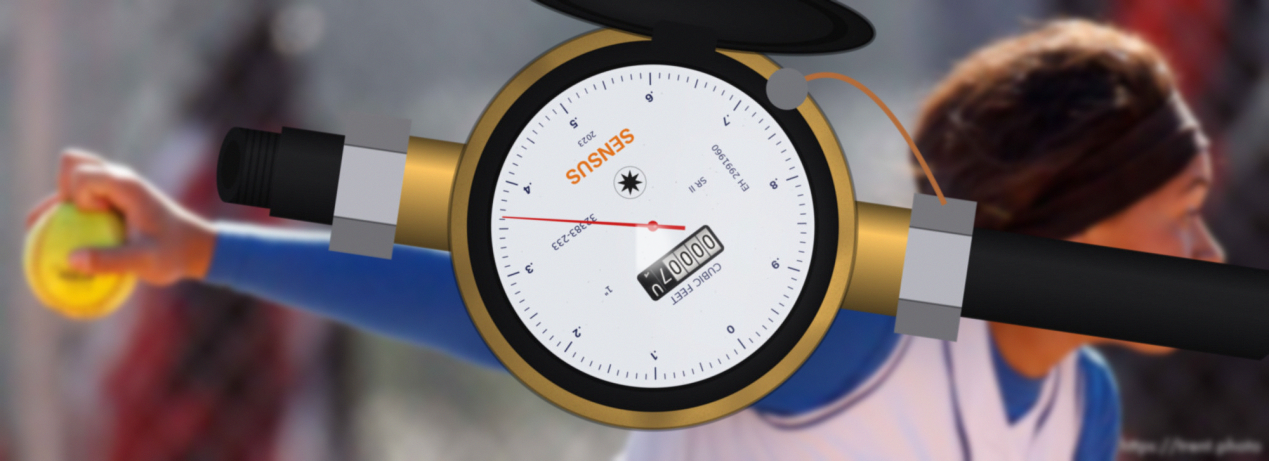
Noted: {"value": 70.36, "unit": "ft³"}
